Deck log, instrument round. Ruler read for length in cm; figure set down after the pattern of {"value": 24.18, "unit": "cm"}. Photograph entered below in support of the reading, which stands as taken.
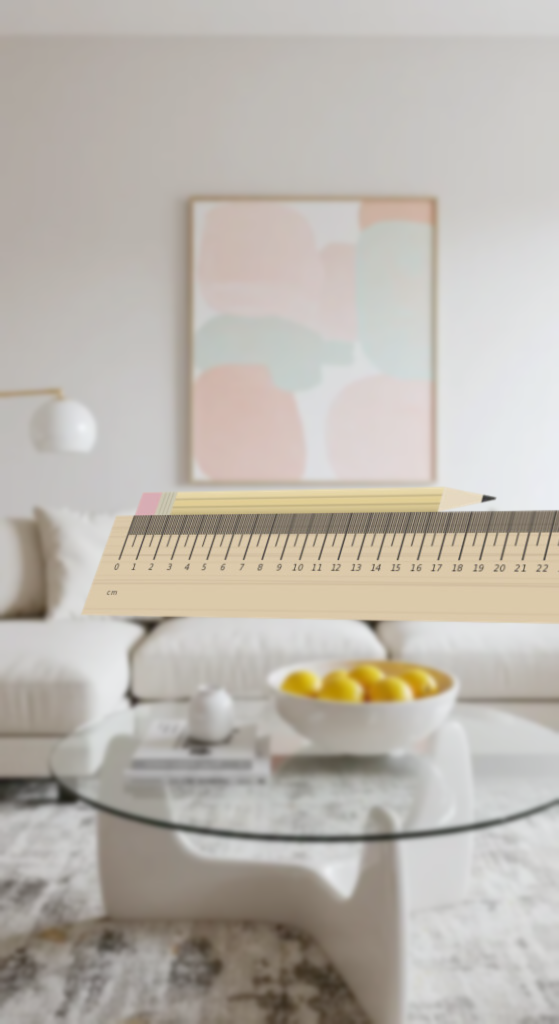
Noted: {"value": 19, "unit": "cm"}
